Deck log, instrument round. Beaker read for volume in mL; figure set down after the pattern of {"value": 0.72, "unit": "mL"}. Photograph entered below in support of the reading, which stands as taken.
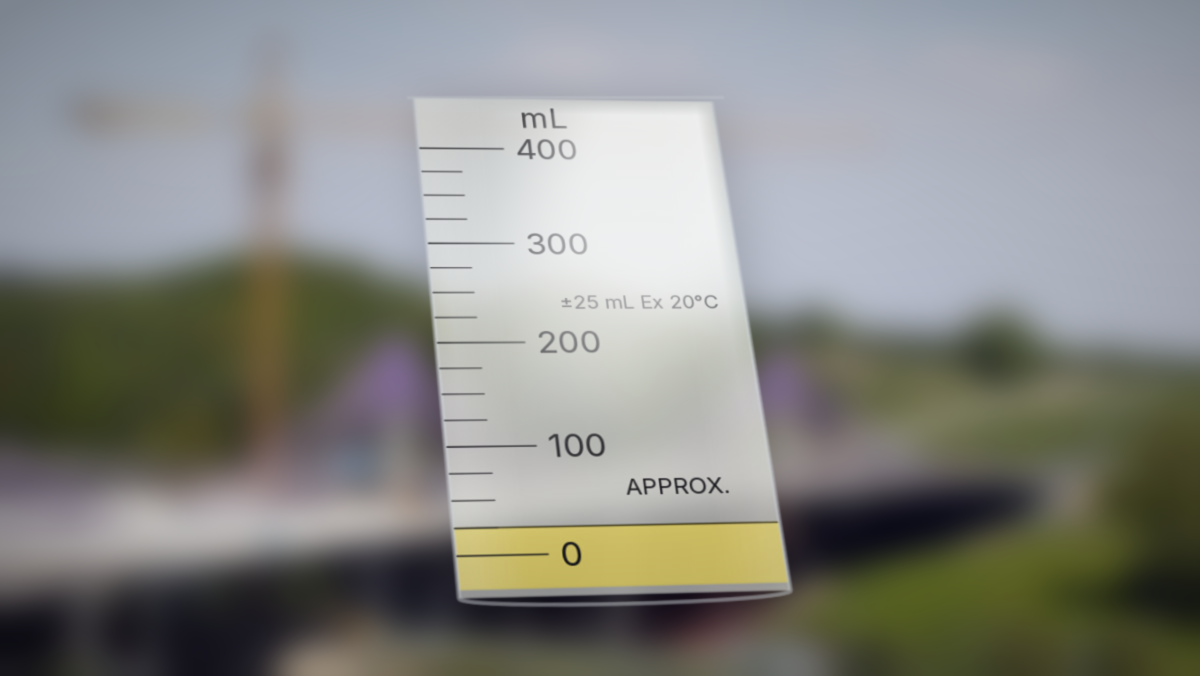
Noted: {"value": 25, "unit": "mL"}
